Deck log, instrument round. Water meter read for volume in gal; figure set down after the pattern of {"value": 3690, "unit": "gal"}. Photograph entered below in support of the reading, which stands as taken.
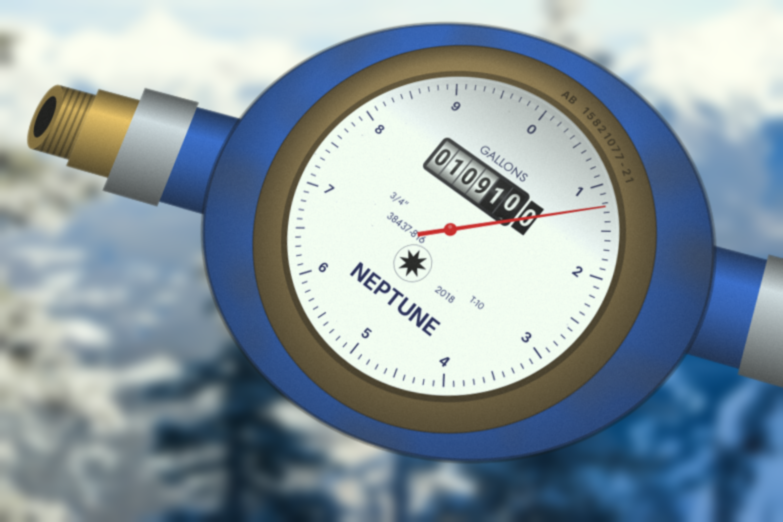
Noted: {"value": 109101.2, "unit": "gal"}
